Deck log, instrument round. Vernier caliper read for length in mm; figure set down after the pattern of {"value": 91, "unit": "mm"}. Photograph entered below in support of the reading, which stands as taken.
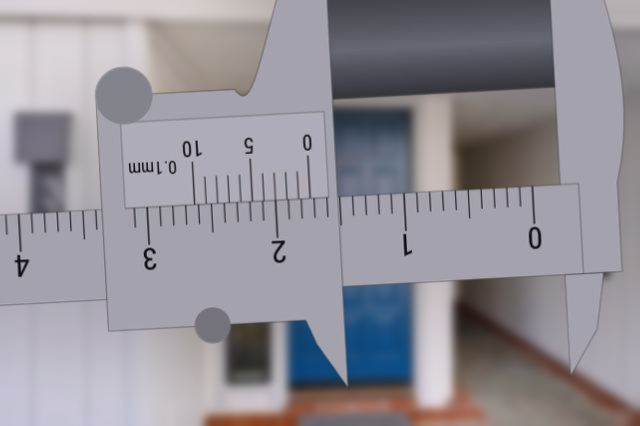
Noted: {"value": 17.3, "unit": "mm"}
